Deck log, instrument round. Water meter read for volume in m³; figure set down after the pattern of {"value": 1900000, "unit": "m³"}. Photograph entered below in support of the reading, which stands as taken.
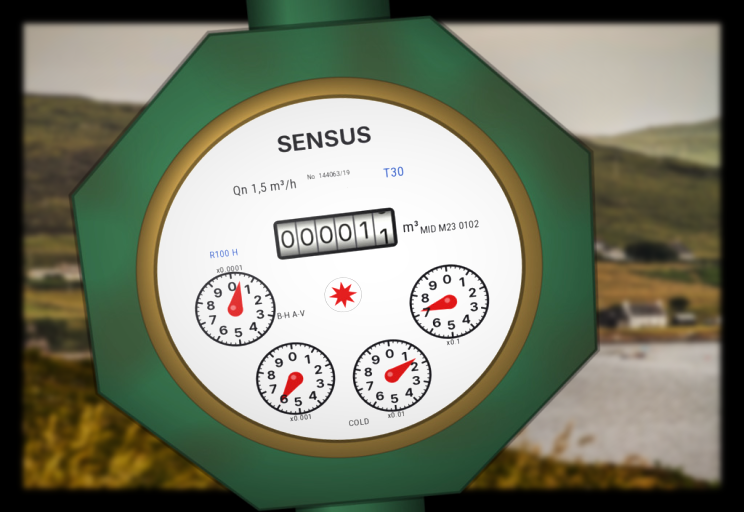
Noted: {"value": 10.7160, "unit": "m³"}
